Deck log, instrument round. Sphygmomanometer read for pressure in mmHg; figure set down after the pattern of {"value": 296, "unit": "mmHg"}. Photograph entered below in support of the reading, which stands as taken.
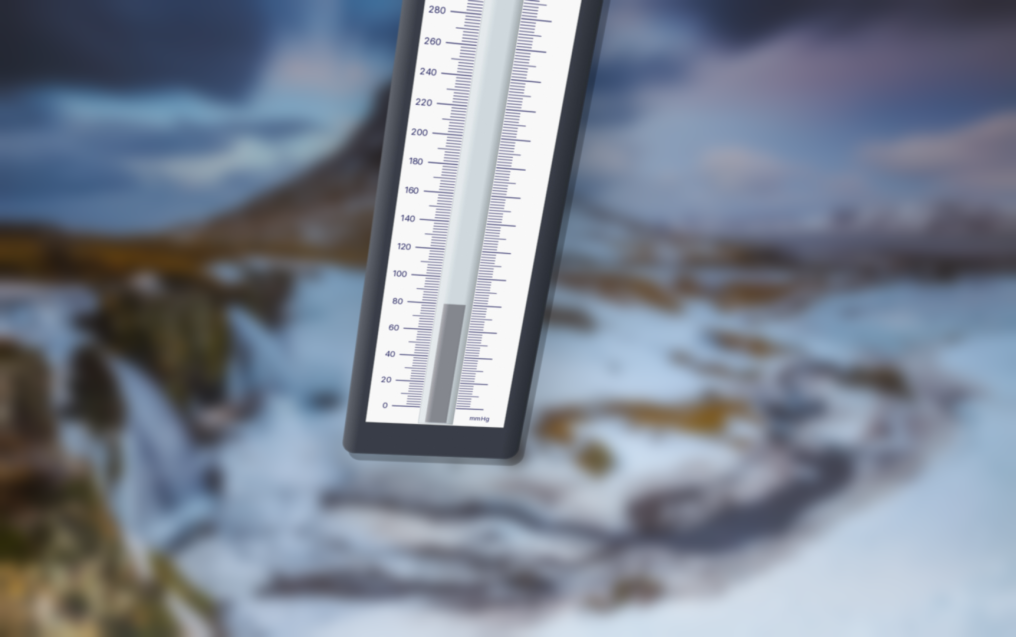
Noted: {"value": 80, "unit": "mmHg"}
